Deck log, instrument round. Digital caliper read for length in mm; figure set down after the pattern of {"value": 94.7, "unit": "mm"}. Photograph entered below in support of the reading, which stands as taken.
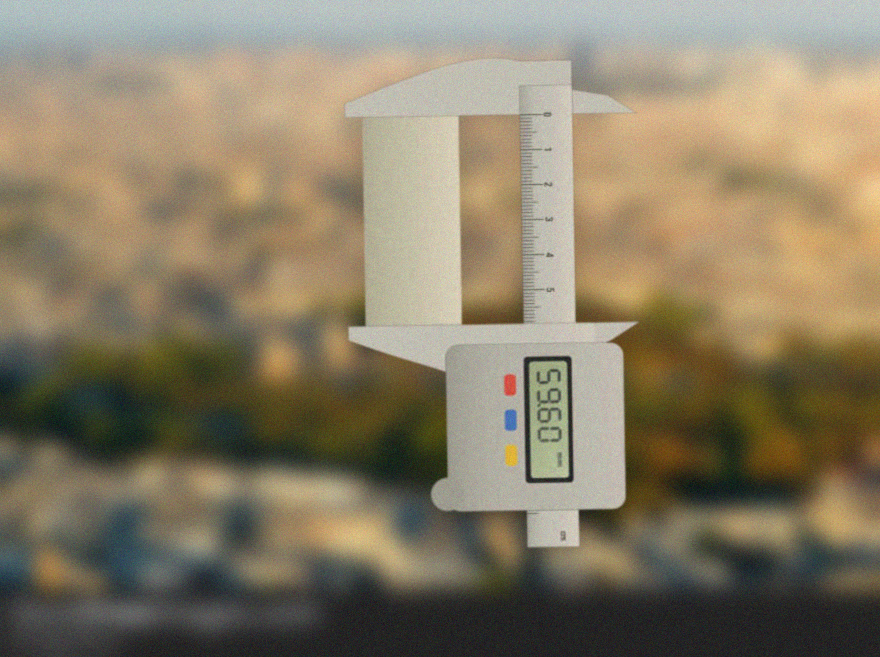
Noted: {"value": 59.60, "unit": "mm"}
